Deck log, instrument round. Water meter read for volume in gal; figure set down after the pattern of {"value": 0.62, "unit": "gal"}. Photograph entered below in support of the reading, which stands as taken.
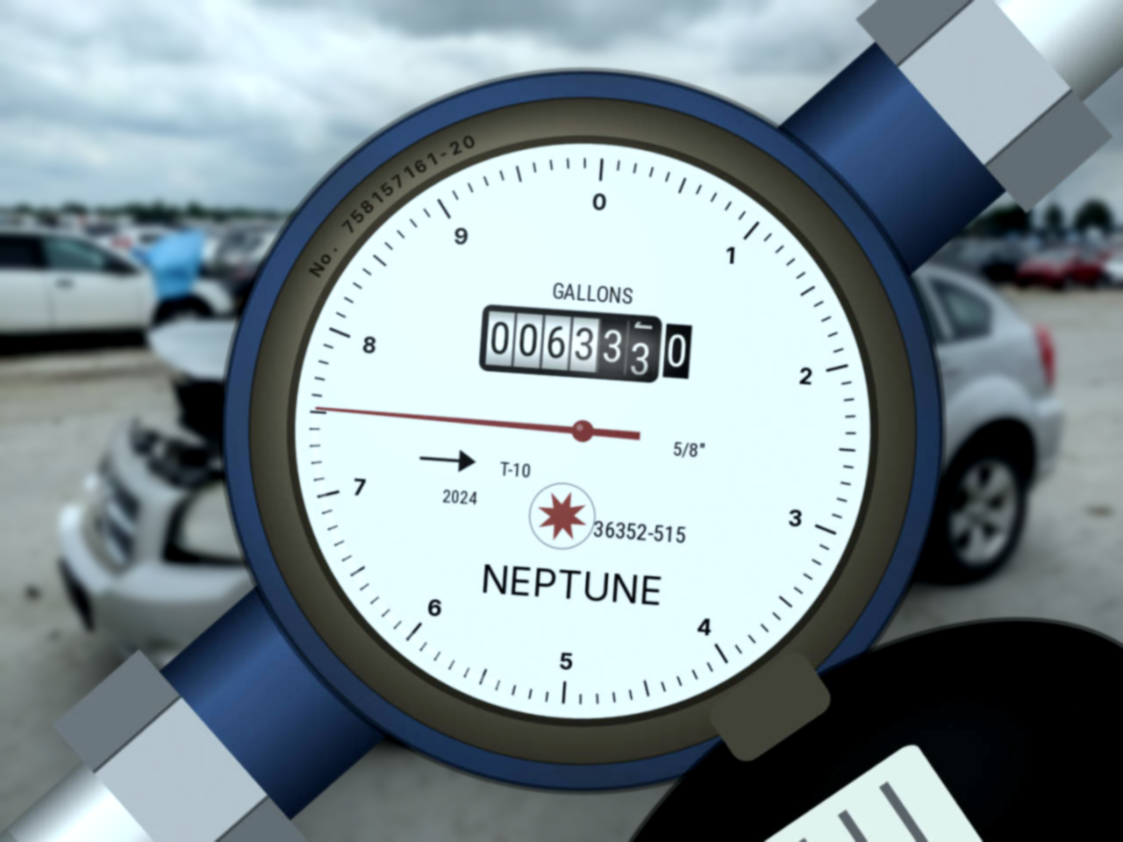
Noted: {"value": 63327.5, "unit": "gal"}
